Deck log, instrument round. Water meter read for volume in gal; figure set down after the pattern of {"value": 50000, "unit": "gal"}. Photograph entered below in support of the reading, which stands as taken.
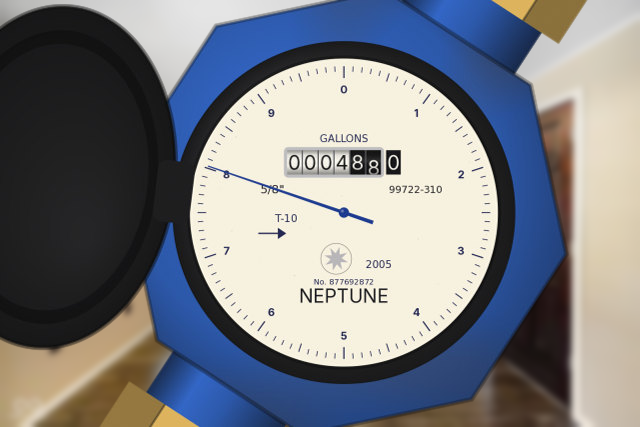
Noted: {"value": 4878.0, "unit": "gal"}
